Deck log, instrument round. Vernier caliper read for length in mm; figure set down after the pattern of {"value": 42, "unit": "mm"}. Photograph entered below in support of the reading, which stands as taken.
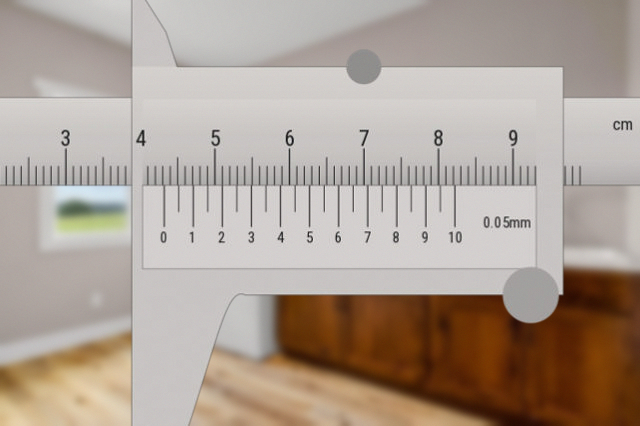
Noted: {"value": 43.2, "unit": "mm"}
